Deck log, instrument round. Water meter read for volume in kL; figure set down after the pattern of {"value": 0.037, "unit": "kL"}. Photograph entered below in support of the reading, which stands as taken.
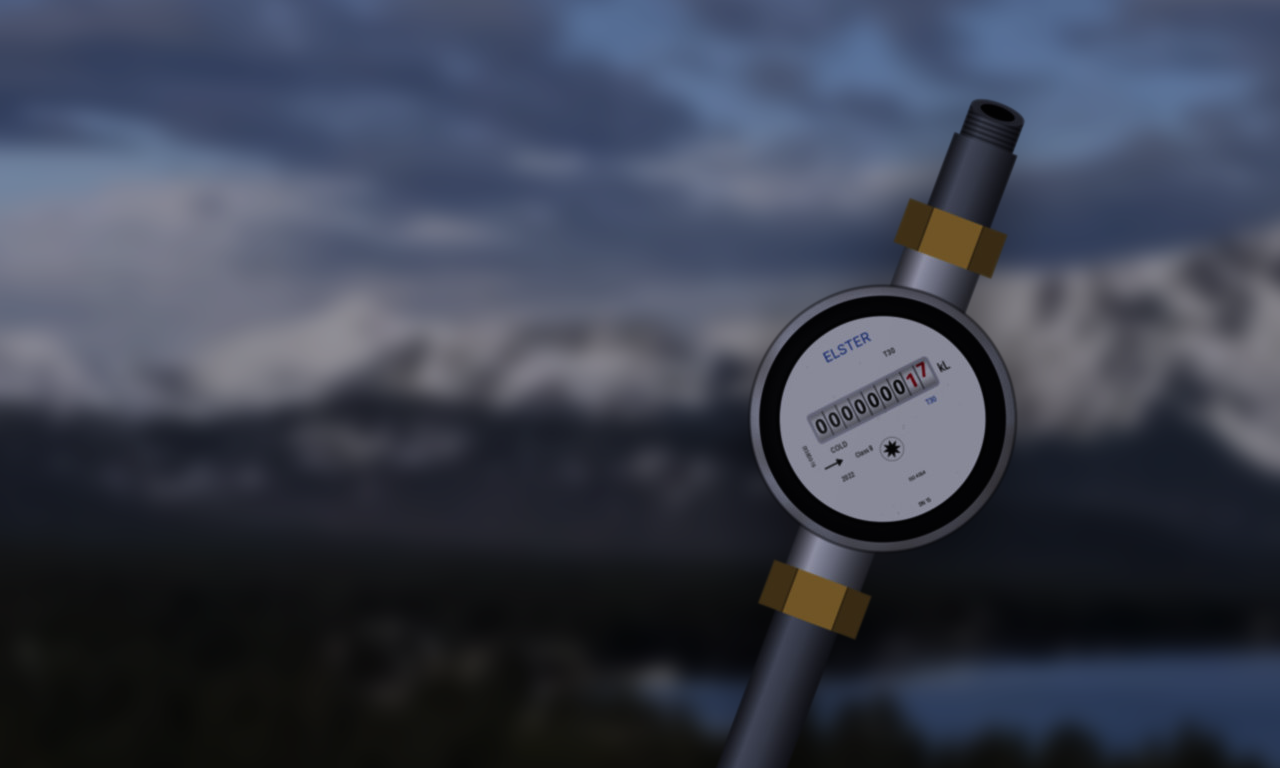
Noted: {"value": 0.17, "unit": "kL"}
